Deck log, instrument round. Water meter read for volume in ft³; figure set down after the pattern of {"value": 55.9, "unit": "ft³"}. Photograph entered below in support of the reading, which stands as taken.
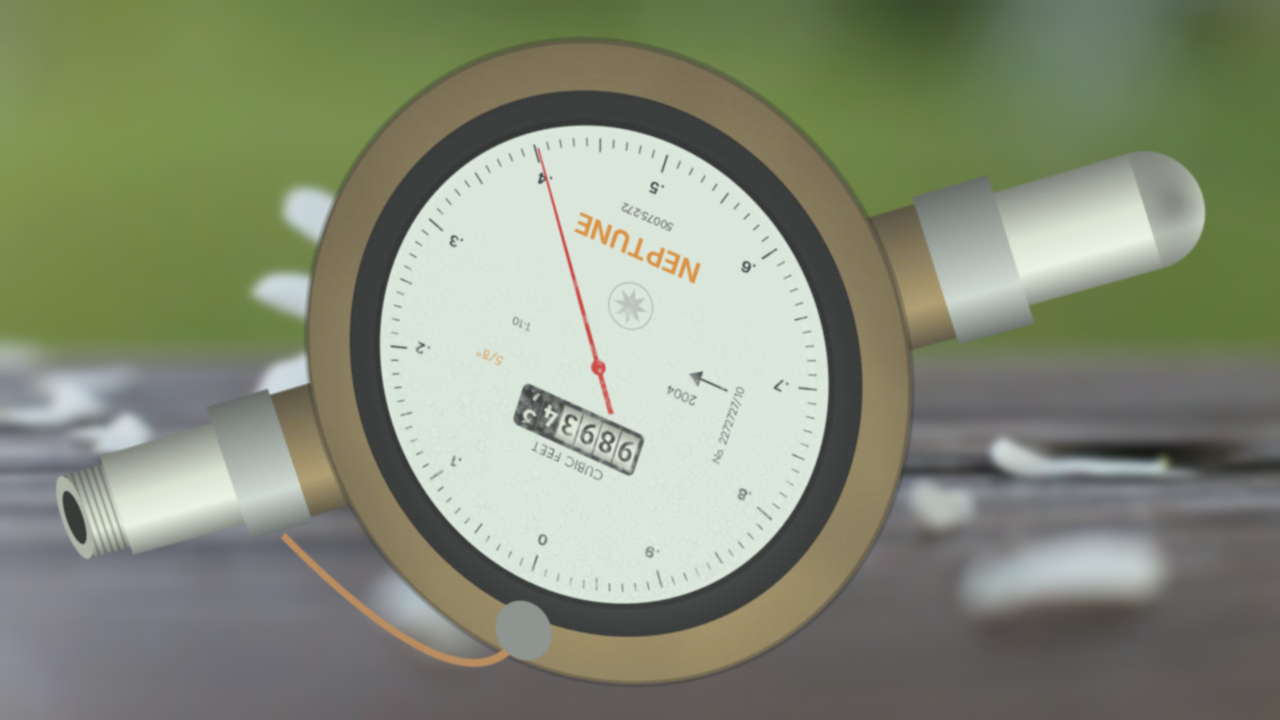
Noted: {"value": 989343.40, "unit": "ft³"}
